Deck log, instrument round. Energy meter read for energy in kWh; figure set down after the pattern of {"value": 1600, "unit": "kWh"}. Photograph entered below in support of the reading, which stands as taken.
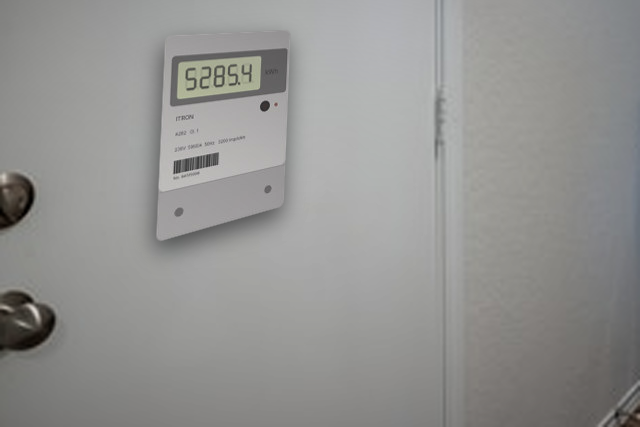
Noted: {"value": 5285.4, "unit": "kWh"}
